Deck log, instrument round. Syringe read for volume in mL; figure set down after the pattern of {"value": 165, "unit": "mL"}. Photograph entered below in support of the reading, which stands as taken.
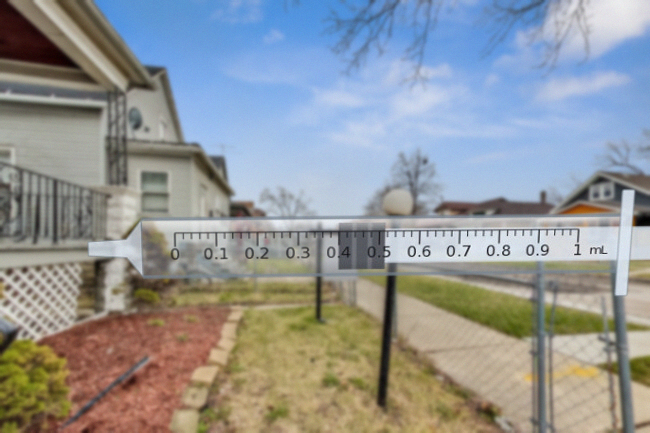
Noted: {"value": 0.4, "unit": "mL"}
